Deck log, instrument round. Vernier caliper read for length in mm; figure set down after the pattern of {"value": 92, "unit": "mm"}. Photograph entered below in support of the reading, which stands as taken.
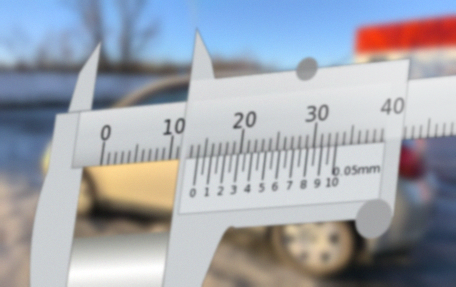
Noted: {"value": 14.0, "unit": "mm"}
